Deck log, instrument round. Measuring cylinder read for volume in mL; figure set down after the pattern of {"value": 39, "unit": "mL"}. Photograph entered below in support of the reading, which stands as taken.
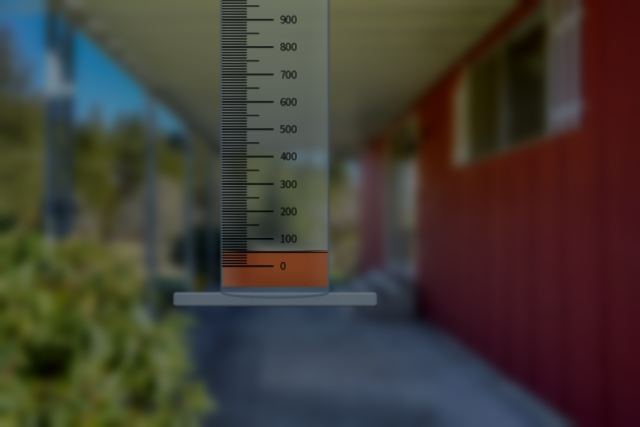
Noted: {"value": 50, "unit": "mL"}
